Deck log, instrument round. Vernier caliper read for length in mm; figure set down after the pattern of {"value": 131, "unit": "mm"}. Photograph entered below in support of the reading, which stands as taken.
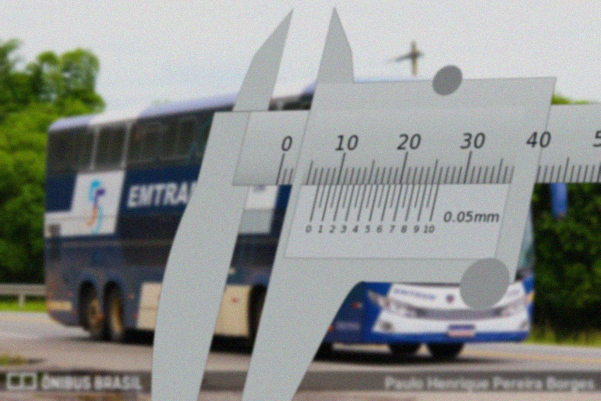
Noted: {"value": 7.0, "unit": "mm"}
